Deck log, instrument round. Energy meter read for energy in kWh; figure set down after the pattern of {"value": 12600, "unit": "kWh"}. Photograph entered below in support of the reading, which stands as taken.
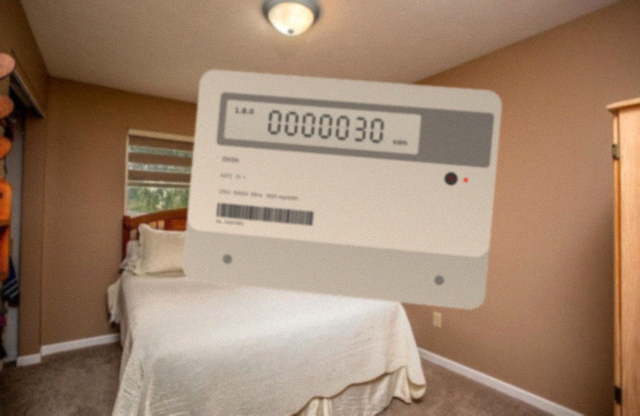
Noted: {"value": 30, "unit": "kWh"}
